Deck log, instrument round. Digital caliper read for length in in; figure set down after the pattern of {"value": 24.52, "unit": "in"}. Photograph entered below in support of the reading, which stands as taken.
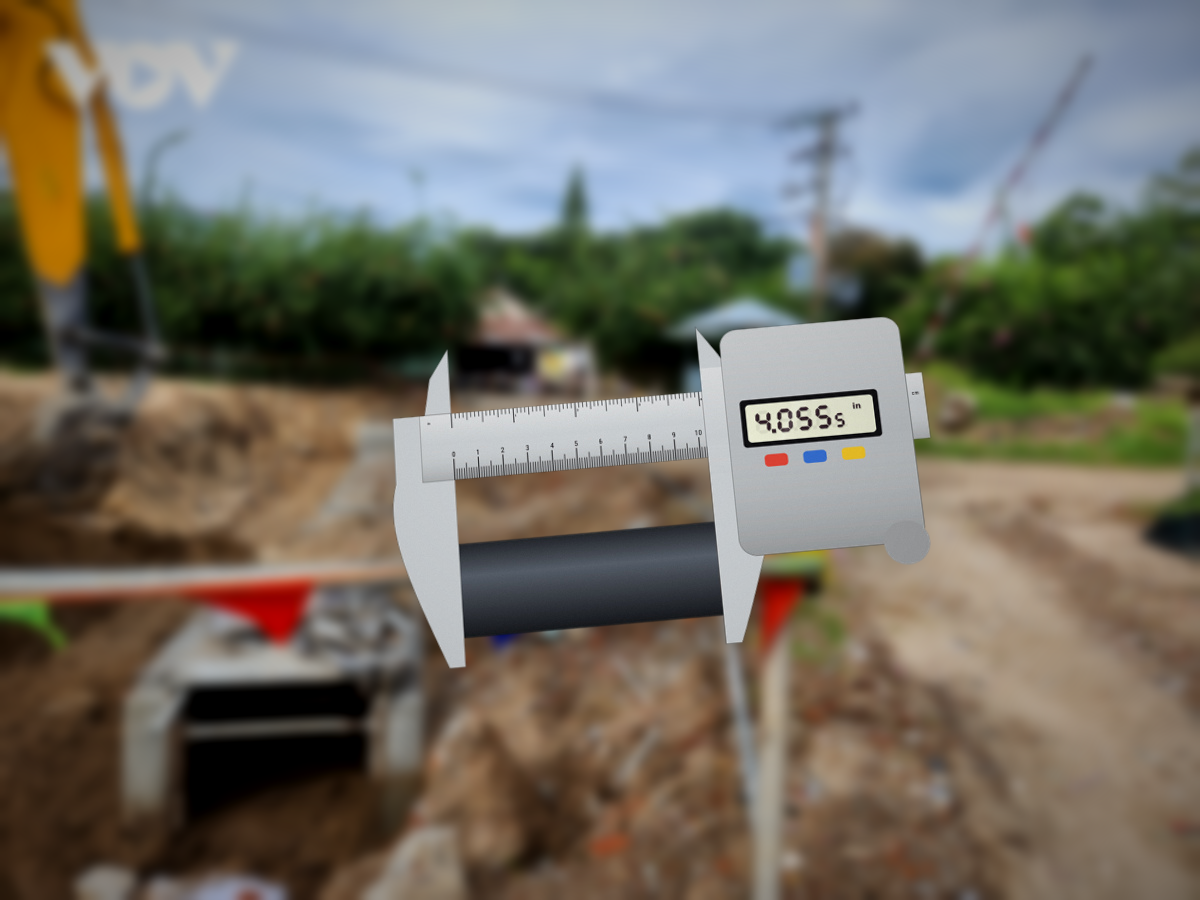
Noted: {"value": 4.0555, "unit": "in"}
